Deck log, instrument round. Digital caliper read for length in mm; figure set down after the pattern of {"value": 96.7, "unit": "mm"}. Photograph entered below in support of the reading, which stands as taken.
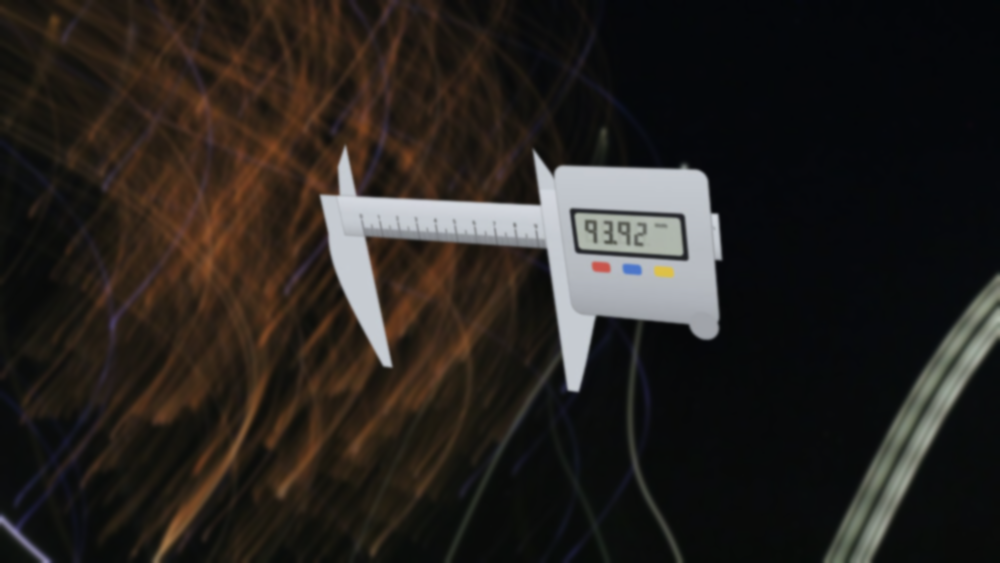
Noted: {"value": 93.92, "unit": "mm"}
